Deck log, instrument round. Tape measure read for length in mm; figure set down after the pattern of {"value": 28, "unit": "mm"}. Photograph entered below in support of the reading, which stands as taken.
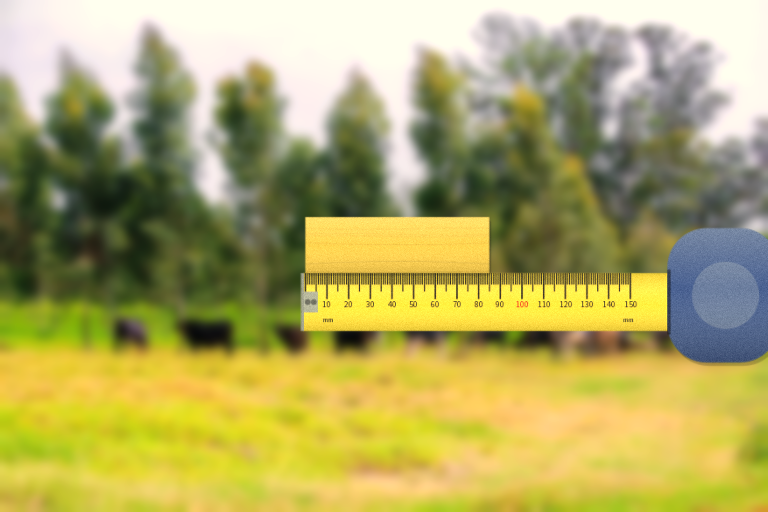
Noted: {"value": 85, "unit": "mm"}
